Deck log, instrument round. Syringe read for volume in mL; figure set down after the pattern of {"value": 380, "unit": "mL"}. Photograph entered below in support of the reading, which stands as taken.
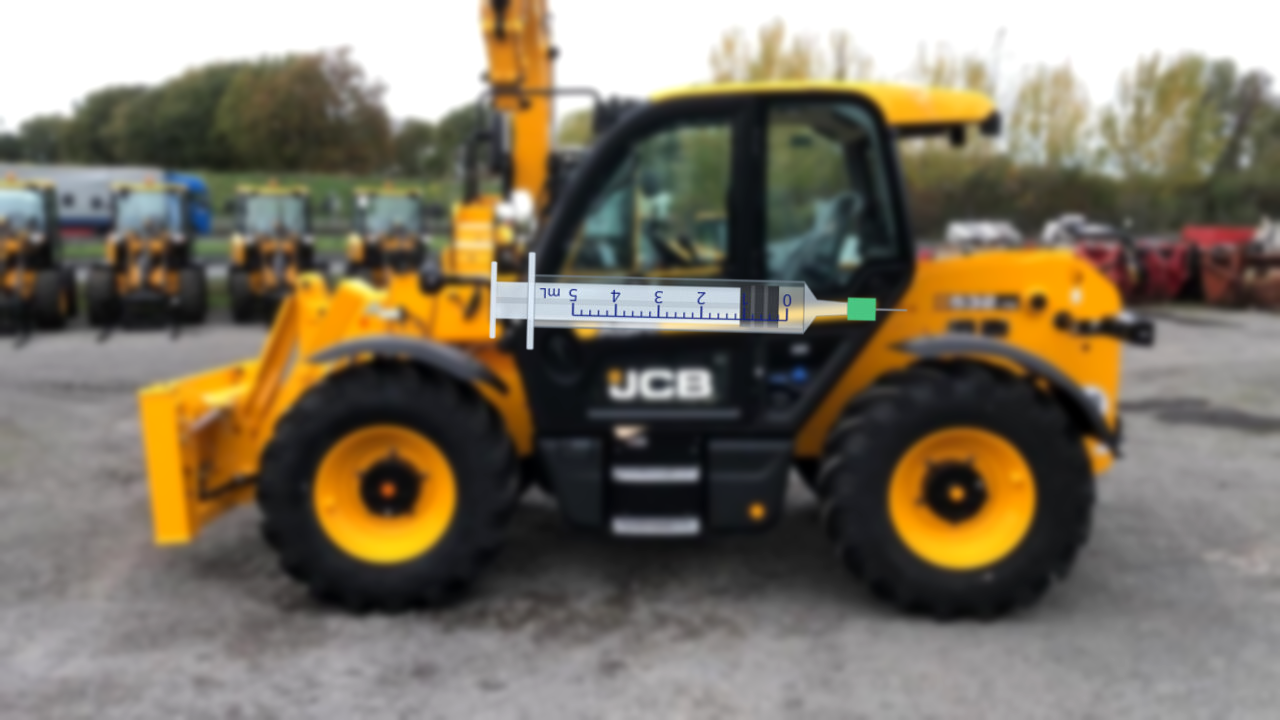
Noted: {"value": 0.2, "unit": "mL"}
